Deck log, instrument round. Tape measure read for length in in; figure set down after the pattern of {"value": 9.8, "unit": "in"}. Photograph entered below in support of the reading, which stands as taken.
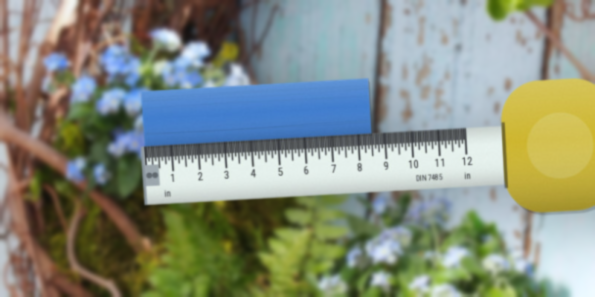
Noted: {"value": 8.5, "unit": "in"}
